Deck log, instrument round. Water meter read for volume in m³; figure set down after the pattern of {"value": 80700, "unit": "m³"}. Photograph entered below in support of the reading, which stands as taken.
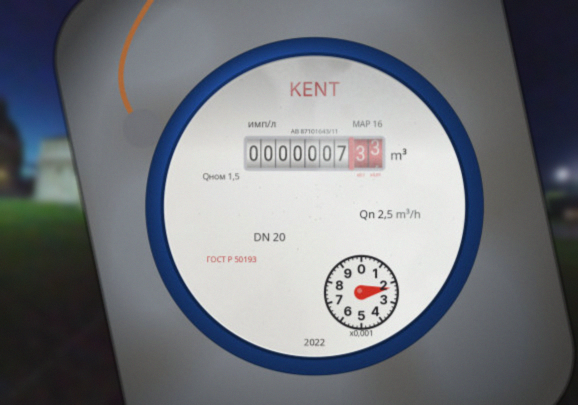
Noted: {"value": 7.332, "unit": "m³"}
